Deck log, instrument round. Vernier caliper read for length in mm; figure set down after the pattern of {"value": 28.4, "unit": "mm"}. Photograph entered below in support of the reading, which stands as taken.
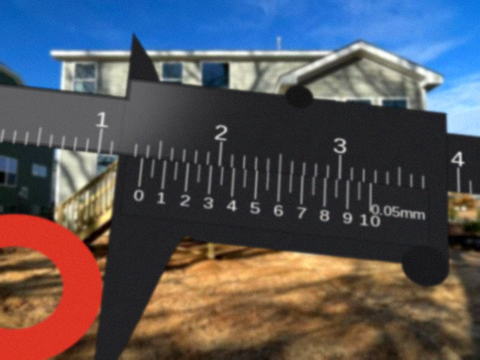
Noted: {"value": 13.6, "unit": "mm"}
